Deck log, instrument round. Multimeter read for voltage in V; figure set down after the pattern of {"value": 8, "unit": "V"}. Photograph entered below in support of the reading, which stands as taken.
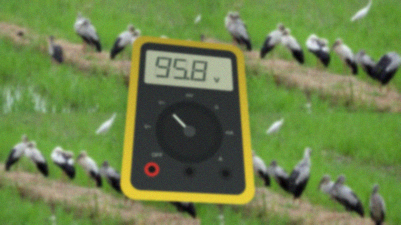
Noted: {"value": 95.8, "unit": "V"}
